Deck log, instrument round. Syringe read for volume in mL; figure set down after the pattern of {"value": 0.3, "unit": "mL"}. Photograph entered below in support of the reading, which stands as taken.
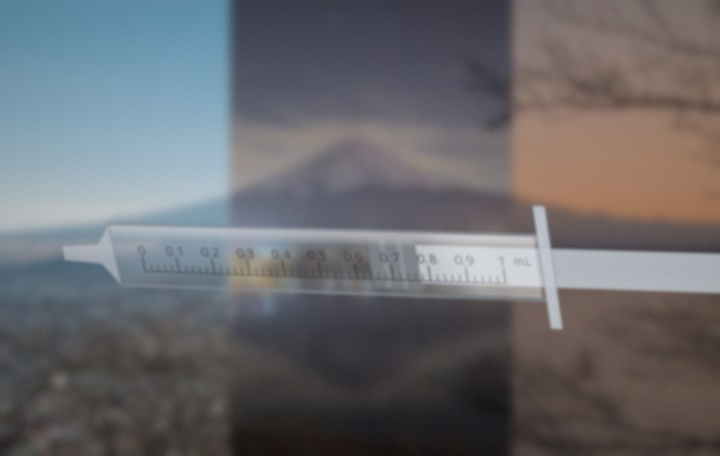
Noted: {"value": 0.64, "unit": "mL"}
